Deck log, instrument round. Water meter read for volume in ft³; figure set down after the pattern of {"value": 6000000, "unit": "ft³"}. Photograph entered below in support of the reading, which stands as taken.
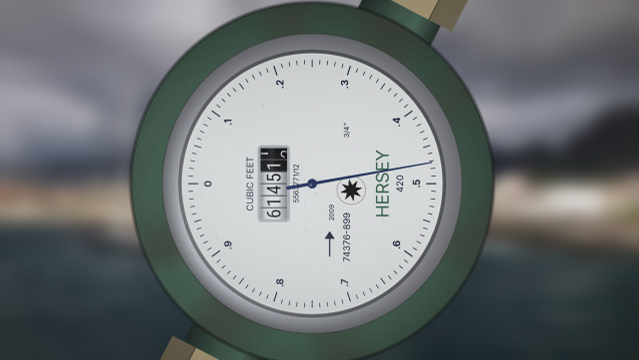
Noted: {"value": 614511.47, "unit": "ft³"}
